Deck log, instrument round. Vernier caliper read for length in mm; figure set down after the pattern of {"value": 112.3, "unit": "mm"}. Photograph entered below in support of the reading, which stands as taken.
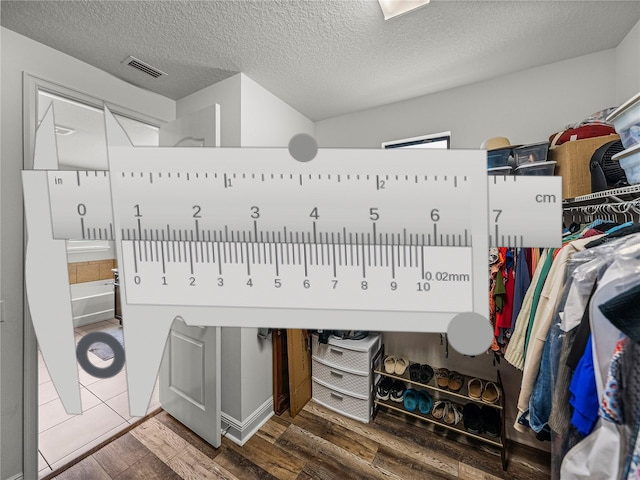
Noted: {"value": 8.8, "unit": "mm"}
